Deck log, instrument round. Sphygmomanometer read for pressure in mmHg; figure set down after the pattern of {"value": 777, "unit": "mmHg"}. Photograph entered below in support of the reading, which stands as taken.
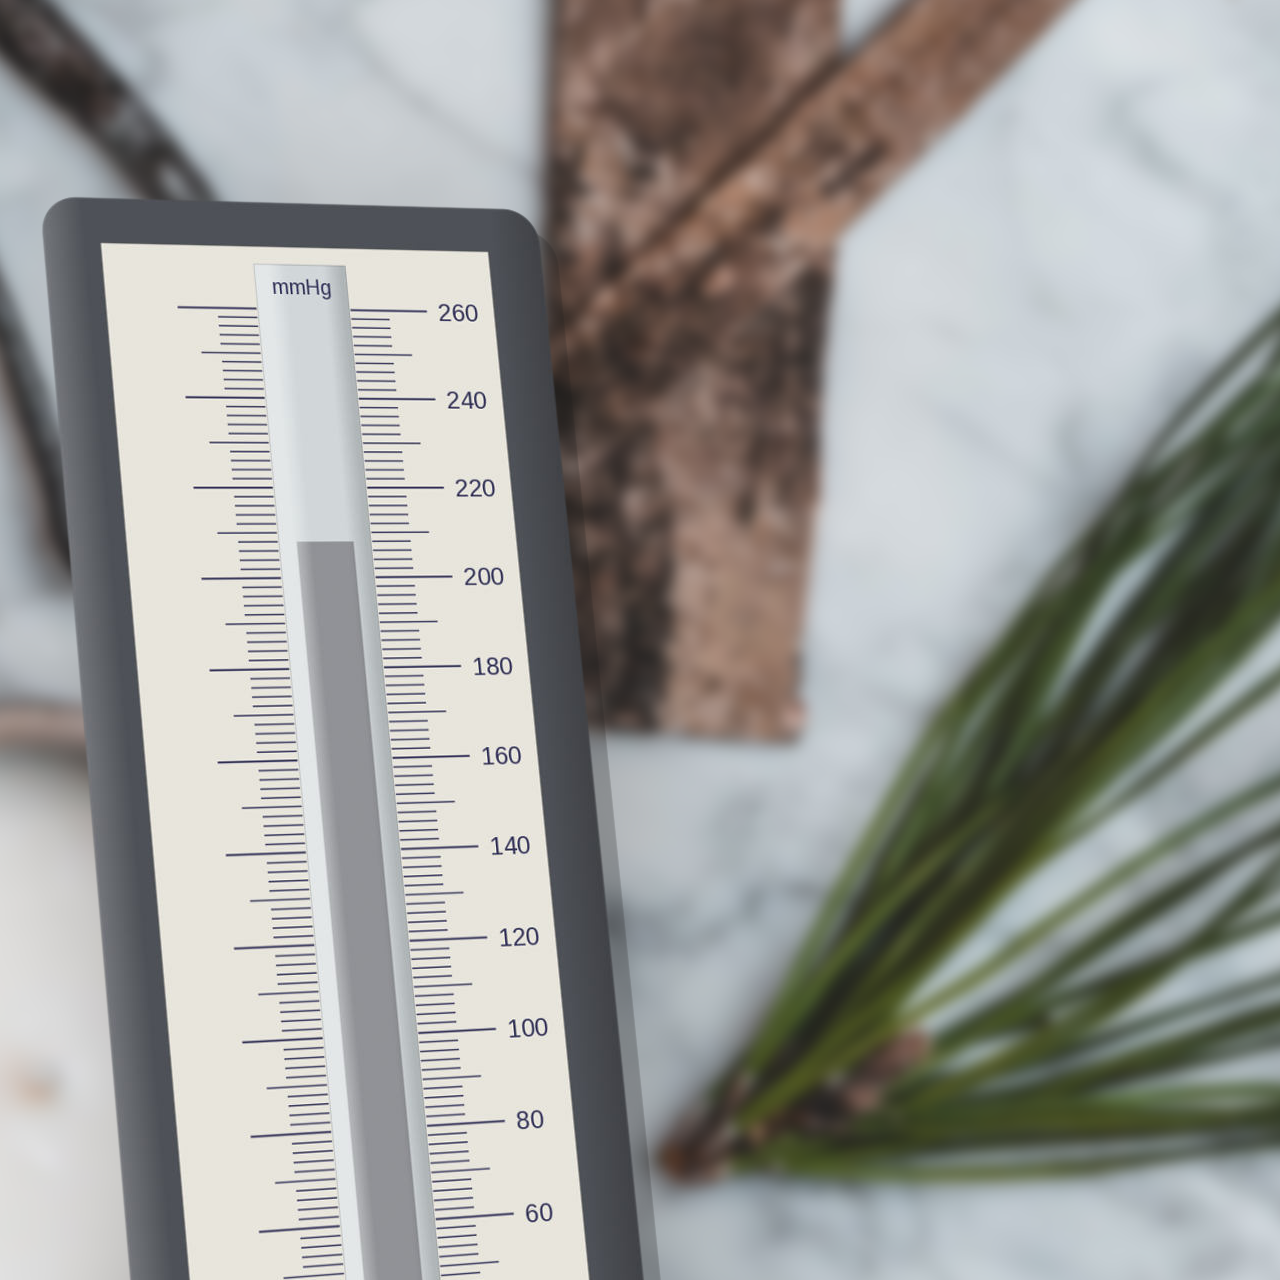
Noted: {"value": 208, "unit": "mmHg"}
